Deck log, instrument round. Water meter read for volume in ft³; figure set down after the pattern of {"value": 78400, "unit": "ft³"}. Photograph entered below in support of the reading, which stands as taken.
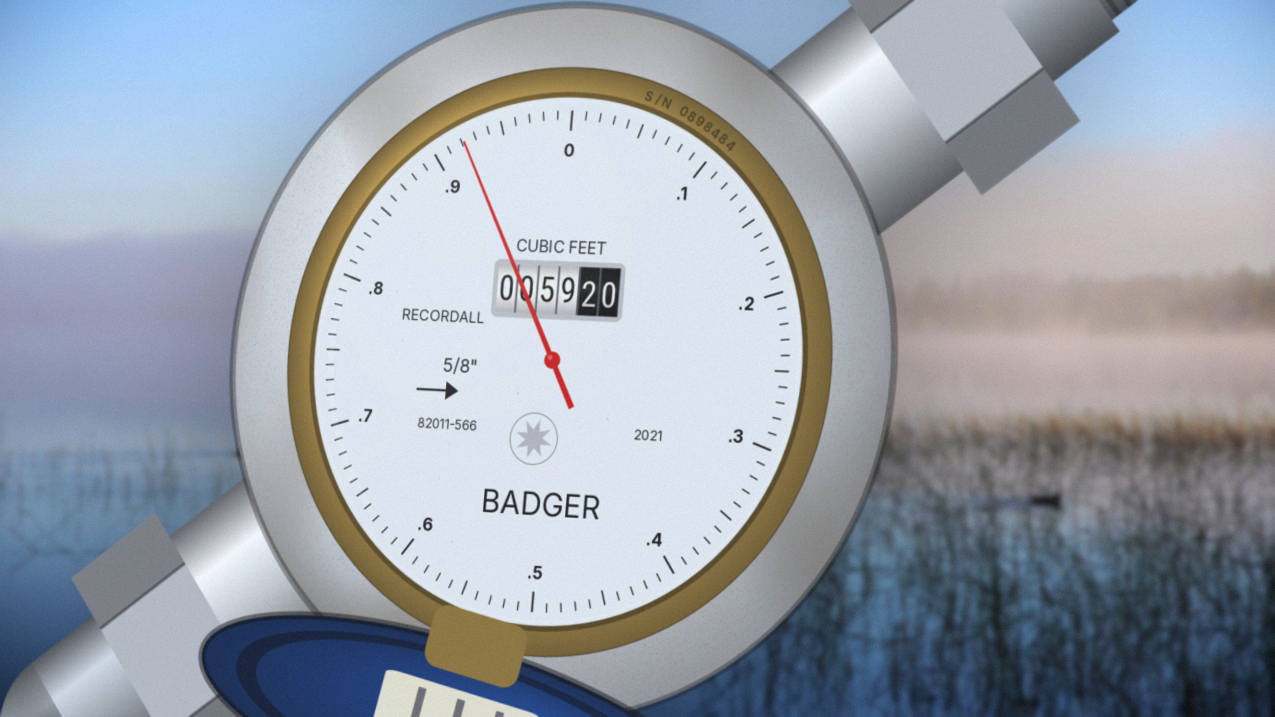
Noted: {"value": 5919.92, "unit": "ft³"}
